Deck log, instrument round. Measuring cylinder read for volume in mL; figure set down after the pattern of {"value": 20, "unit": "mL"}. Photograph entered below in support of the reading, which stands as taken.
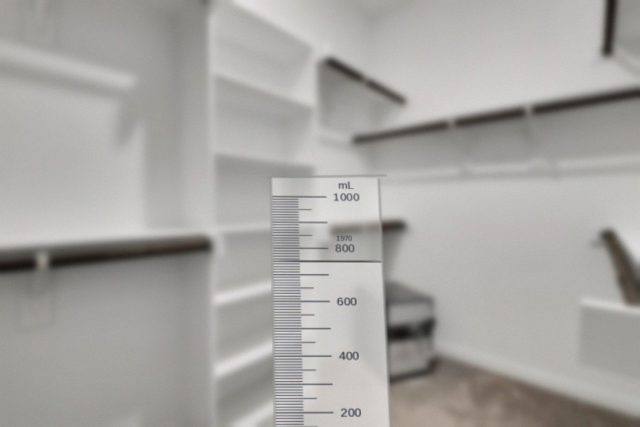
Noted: {"value": 750, "unit": "mL"}
